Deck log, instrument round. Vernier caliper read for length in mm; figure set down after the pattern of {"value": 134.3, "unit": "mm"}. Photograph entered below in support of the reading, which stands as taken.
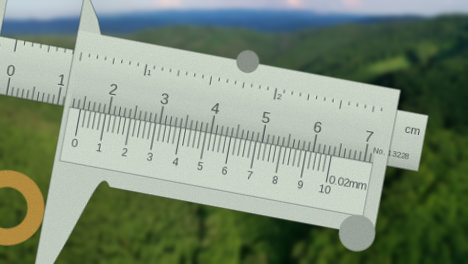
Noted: {"value": 14.5, "unit": "mm"}
